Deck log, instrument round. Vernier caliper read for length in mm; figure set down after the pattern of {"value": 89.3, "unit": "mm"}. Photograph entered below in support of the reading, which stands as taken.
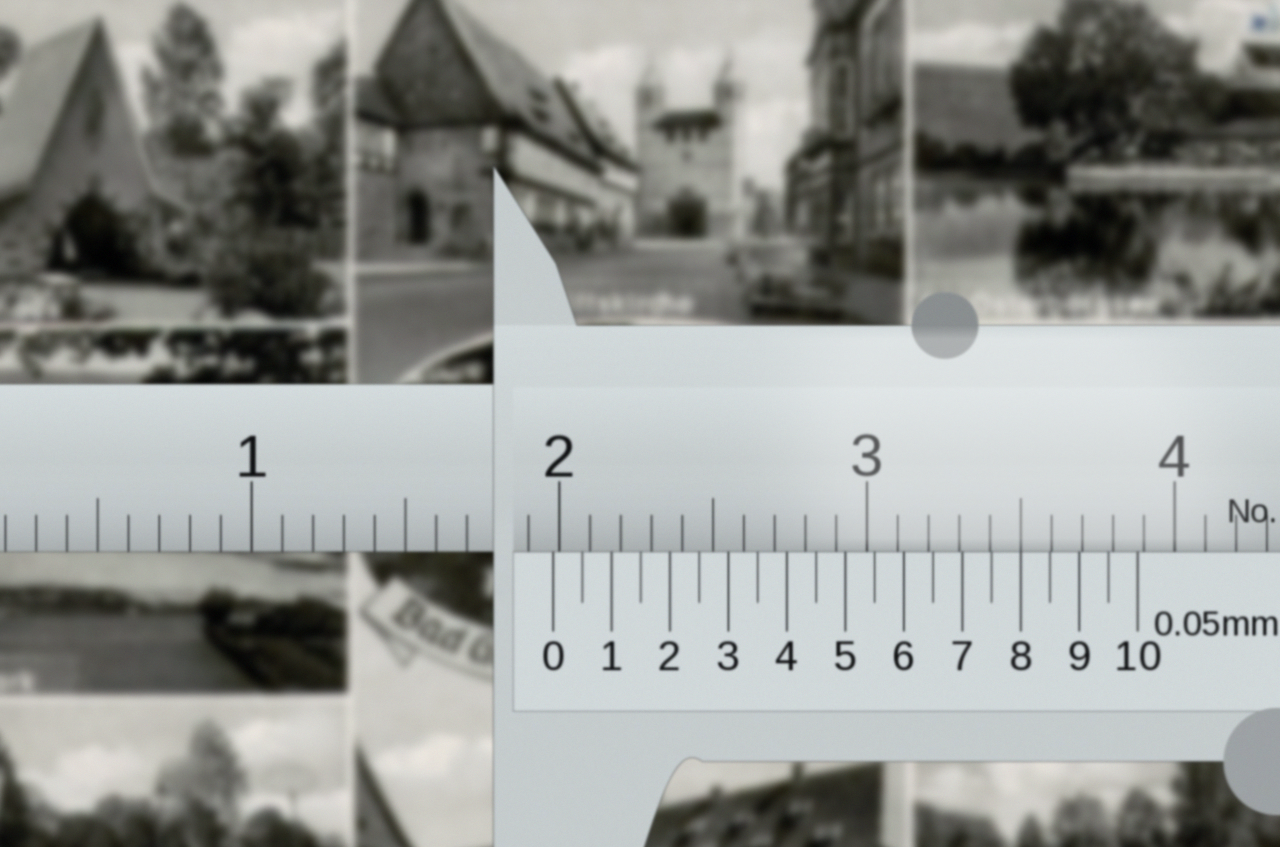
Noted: {"value": 19.80, "unit": "mm"}
